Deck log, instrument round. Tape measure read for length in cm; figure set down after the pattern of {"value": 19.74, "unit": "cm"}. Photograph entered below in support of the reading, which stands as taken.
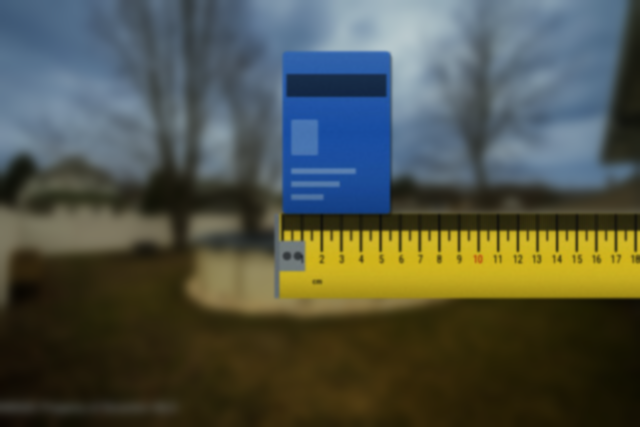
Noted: {"value": 5.5, "unit": "cm"}
